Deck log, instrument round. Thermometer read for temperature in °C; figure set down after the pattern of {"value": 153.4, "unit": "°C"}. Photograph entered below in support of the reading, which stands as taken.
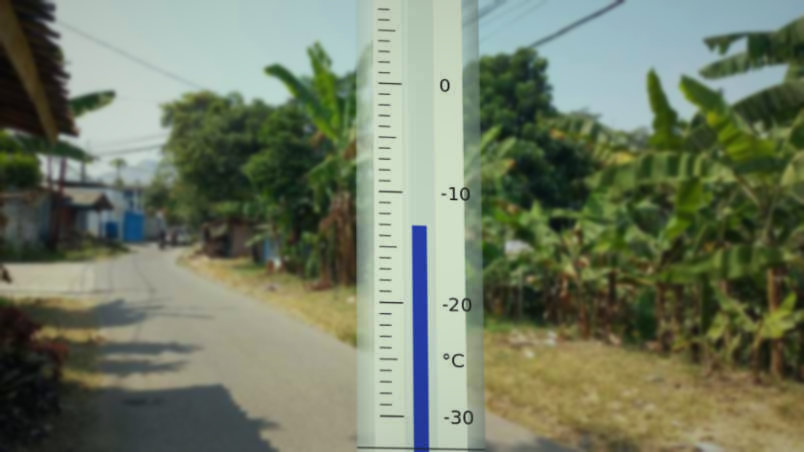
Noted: {"value": -13, "unit": "°C"}
